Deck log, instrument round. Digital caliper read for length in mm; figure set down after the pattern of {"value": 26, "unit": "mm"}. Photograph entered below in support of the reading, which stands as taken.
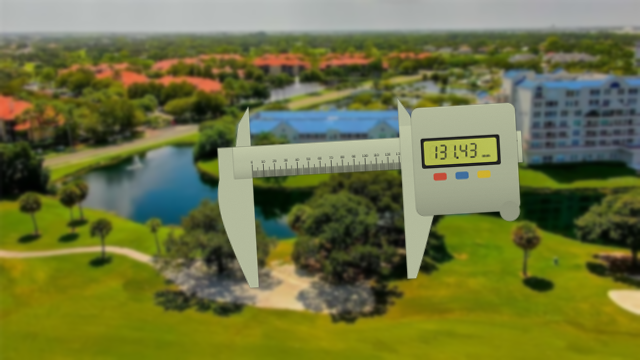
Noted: {"value": 131.43, "unit": "mm"}
